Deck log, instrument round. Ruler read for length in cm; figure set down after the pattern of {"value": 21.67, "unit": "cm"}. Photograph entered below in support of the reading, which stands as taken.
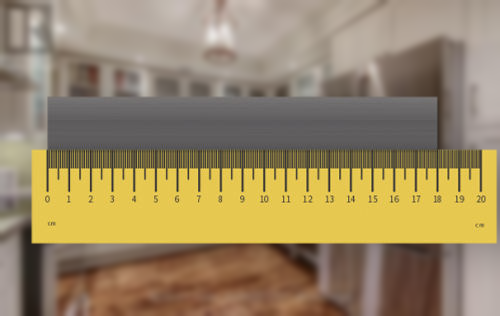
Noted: {"value": 18, "unit": "cm"}
